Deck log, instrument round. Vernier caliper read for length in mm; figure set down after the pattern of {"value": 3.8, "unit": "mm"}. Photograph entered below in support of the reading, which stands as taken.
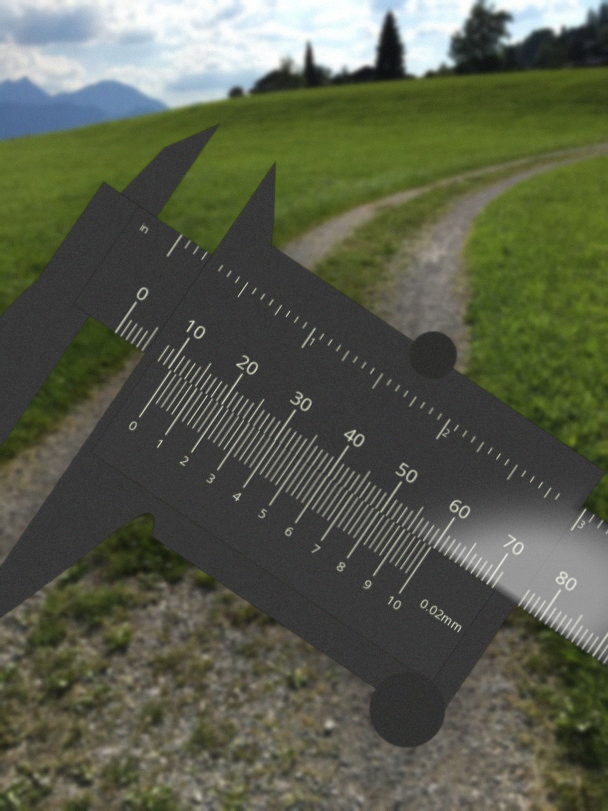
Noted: {"value": 10.5, "unit": "mm"}
